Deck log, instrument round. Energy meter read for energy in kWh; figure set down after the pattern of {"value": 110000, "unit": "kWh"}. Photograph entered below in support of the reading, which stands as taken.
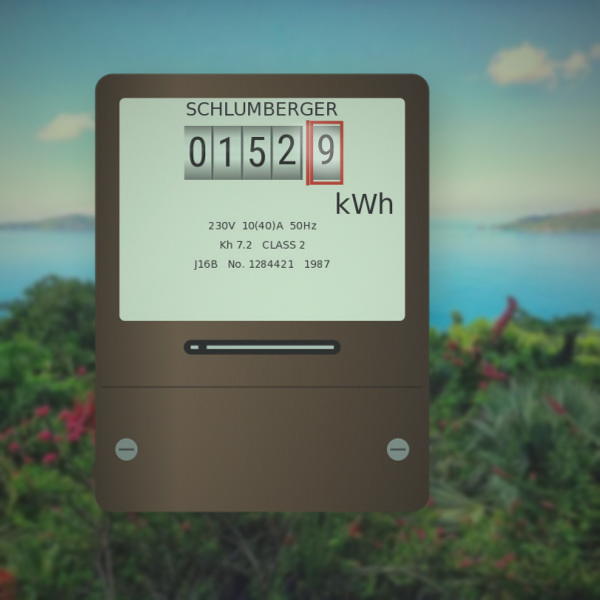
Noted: {"value": 152.9, "unit": "kWh"}
